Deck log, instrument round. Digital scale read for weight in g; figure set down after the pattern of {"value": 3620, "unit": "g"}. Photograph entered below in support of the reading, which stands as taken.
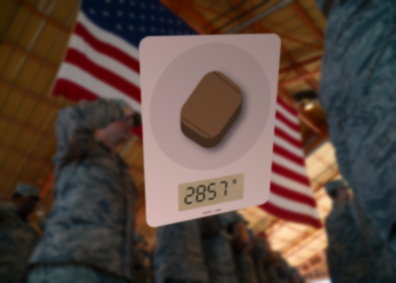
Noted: {"value": 2857, "unit": "g"}
